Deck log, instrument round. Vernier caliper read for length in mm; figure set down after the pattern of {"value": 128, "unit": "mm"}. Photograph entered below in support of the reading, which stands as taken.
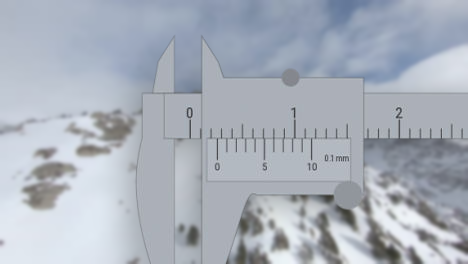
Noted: {"value": 2.6, "unit": "mm"}
